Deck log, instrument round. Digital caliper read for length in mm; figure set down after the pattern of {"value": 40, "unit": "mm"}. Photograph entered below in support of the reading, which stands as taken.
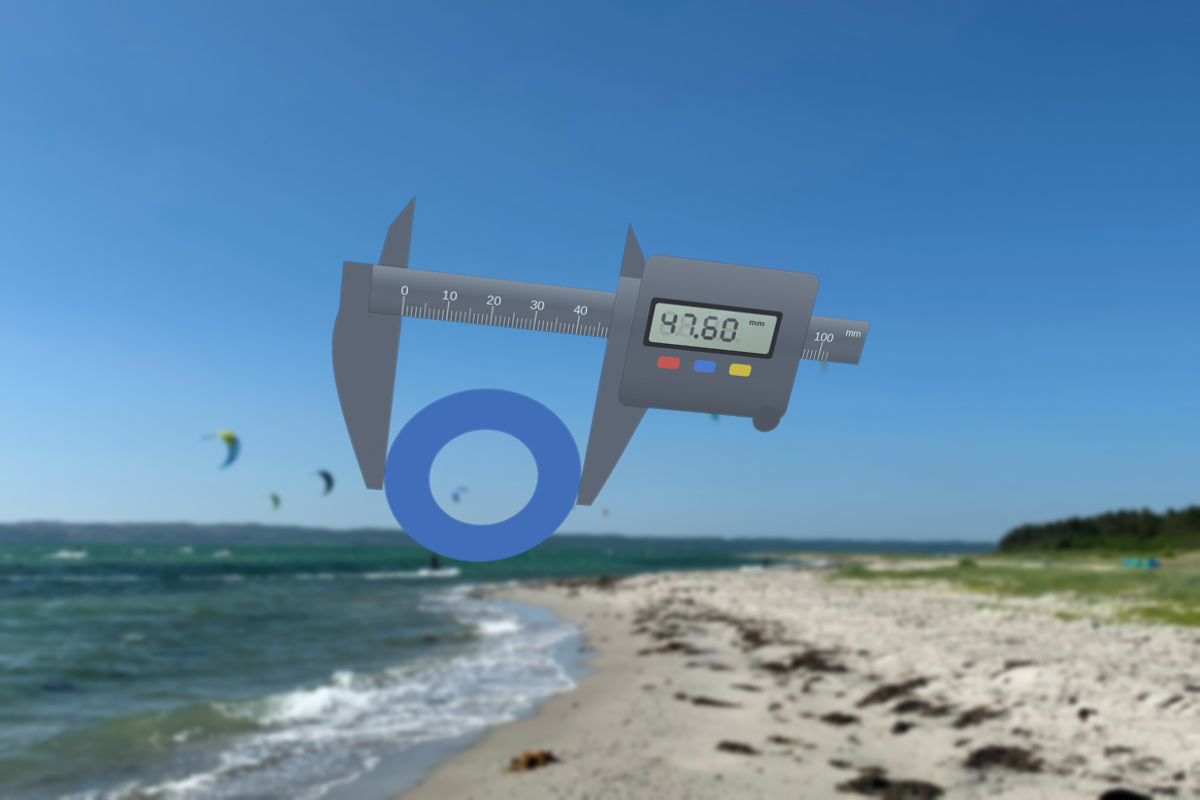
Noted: {"value": 47.60, "unit": "mm"}
